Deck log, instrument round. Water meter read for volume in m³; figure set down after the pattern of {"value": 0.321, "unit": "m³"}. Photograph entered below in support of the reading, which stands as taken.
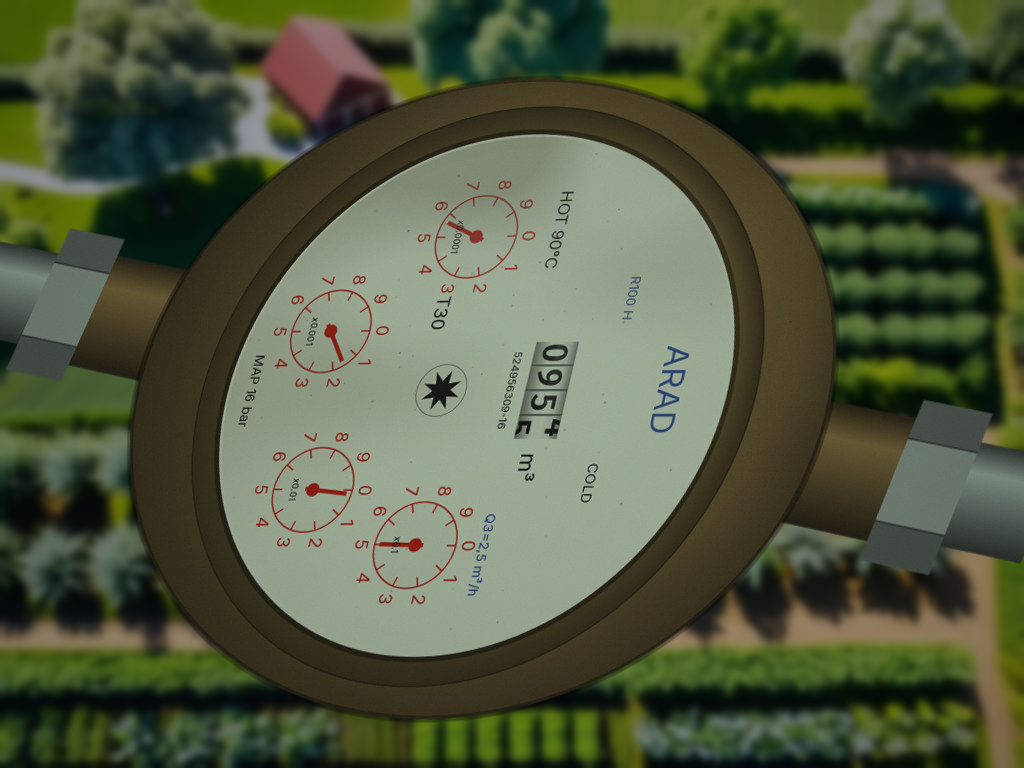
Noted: {"value": 954.5015, "unit": "m³"}
